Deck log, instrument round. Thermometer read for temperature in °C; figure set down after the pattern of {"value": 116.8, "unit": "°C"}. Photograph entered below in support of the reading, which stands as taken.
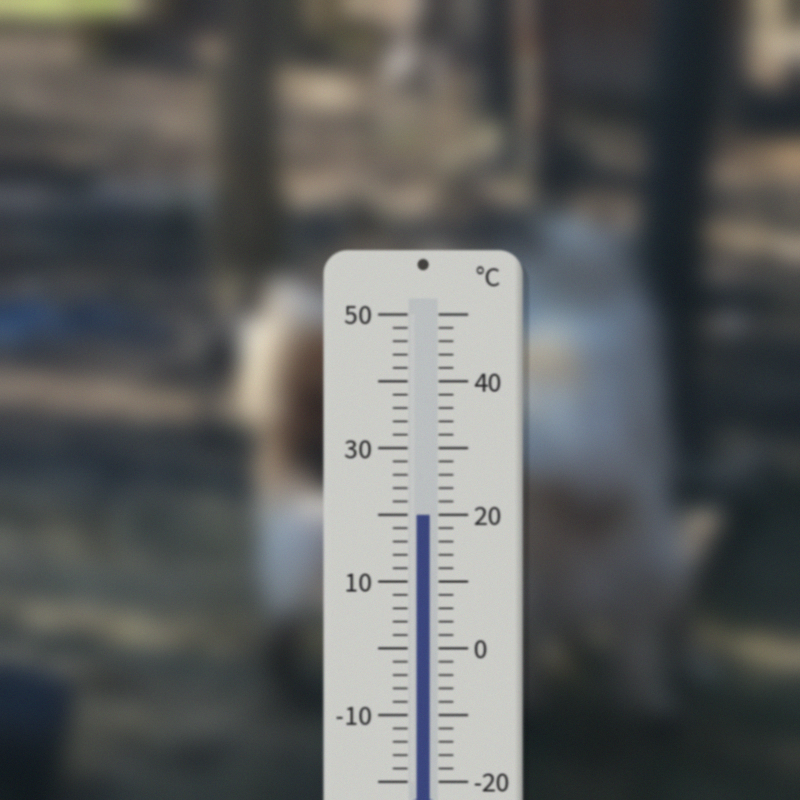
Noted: {"value": 20, "unit": "°C"}
